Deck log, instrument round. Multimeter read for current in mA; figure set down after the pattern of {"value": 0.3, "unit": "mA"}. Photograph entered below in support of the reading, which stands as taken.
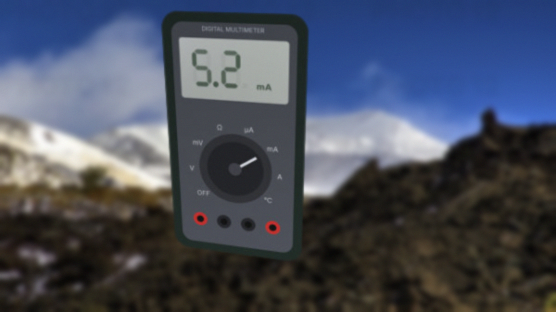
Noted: {"value": 5.2, "unit": "mA"}
